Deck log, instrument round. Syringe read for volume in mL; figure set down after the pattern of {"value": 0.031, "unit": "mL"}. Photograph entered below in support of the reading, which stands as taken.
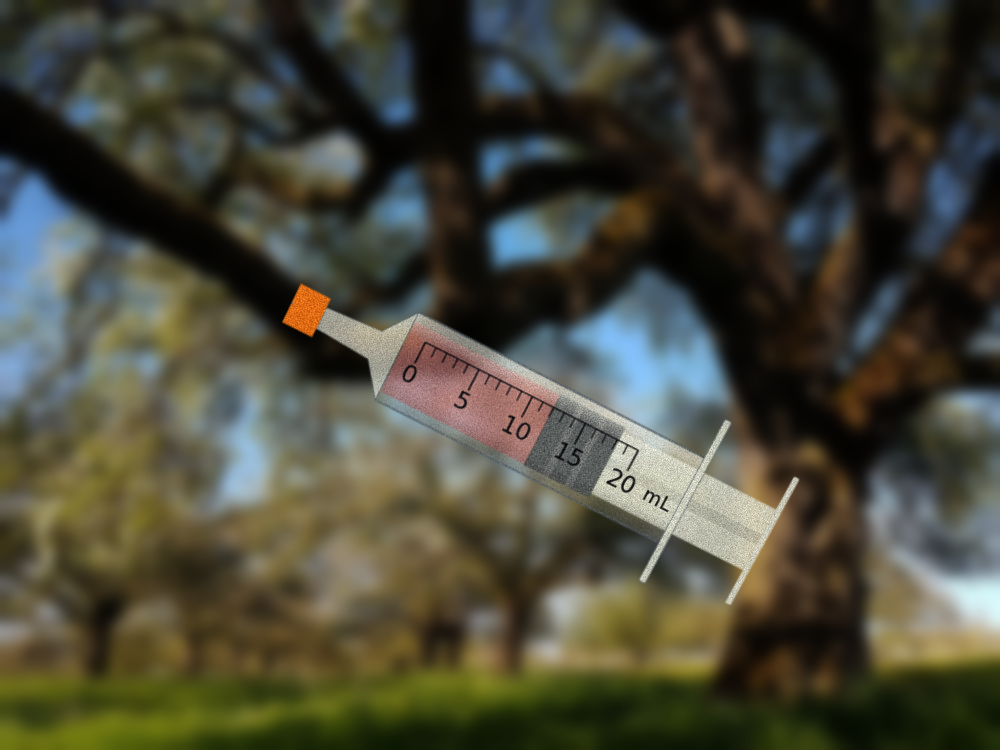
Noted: {"value": 12, "unit": "mL"}
